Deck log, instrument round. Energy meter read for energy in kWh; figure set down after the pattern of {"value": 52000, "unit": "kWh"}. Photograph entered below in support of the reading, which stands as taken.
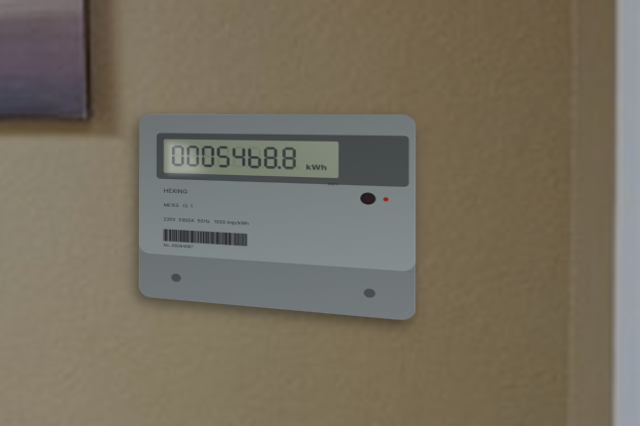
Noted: {"value": 5468.8, "unit": "kWh"}
